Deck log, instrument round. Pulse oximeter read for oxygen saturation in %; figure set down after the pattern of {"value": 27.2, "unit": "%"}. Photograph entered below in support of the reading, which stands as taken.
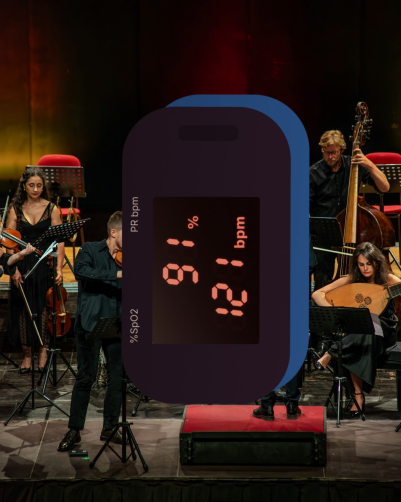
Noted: {"value": 91, "unit": "%"}
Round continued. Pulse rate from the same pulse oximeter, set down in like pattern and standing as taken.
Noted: {"value": 121, "unit": "bpm"}
